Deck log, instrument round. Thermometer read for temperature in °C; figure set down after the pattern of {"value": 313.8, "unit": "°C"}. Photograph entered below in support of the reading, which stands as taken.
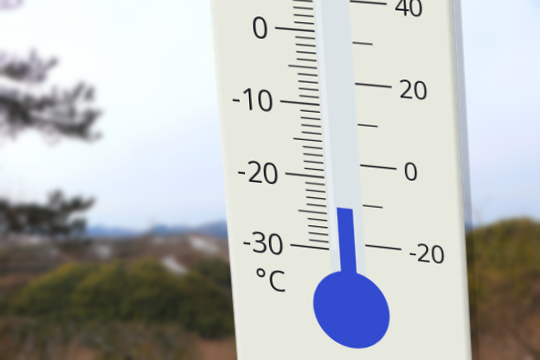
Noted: {"value": -24, "unit": "°C"}
